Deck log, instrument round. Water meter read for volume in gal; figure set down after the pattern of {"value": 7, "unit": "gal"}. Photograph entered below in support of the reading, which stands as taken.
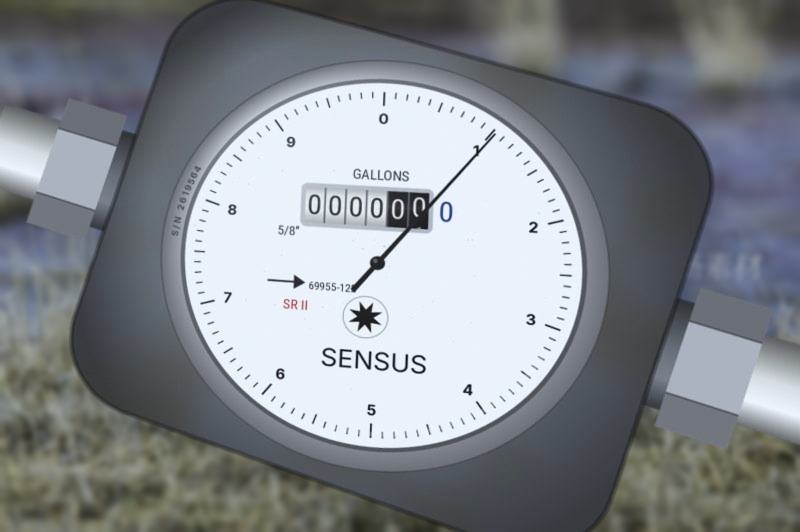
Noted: {"value": 1.0, "unit": "gal"}
